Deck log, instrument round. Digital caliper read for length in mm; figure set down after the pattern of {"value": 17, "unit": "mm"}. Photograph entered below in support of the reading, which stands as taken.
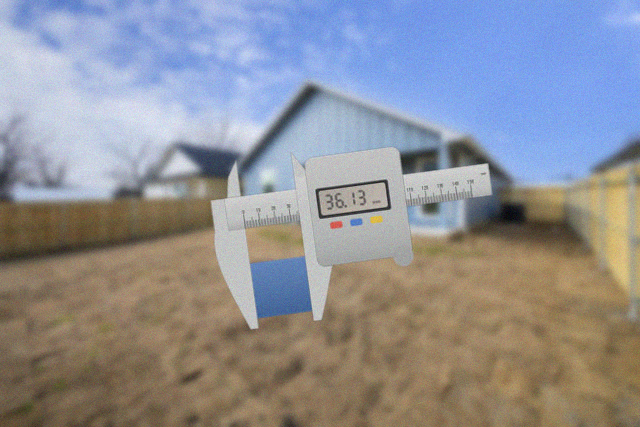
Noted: {"value": 36.13, "unit": "mm"}
